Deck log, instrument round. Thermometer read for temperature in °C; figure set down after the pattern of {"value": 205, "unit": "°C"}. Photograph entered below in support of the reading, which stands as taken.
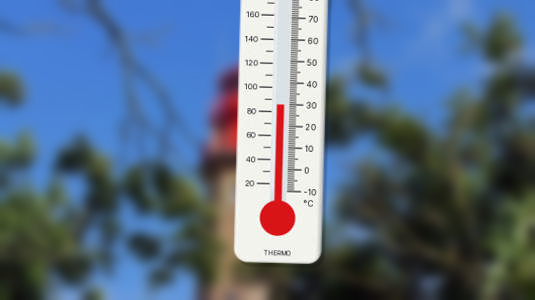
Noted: {"value": 30, "unit": "°C"}
